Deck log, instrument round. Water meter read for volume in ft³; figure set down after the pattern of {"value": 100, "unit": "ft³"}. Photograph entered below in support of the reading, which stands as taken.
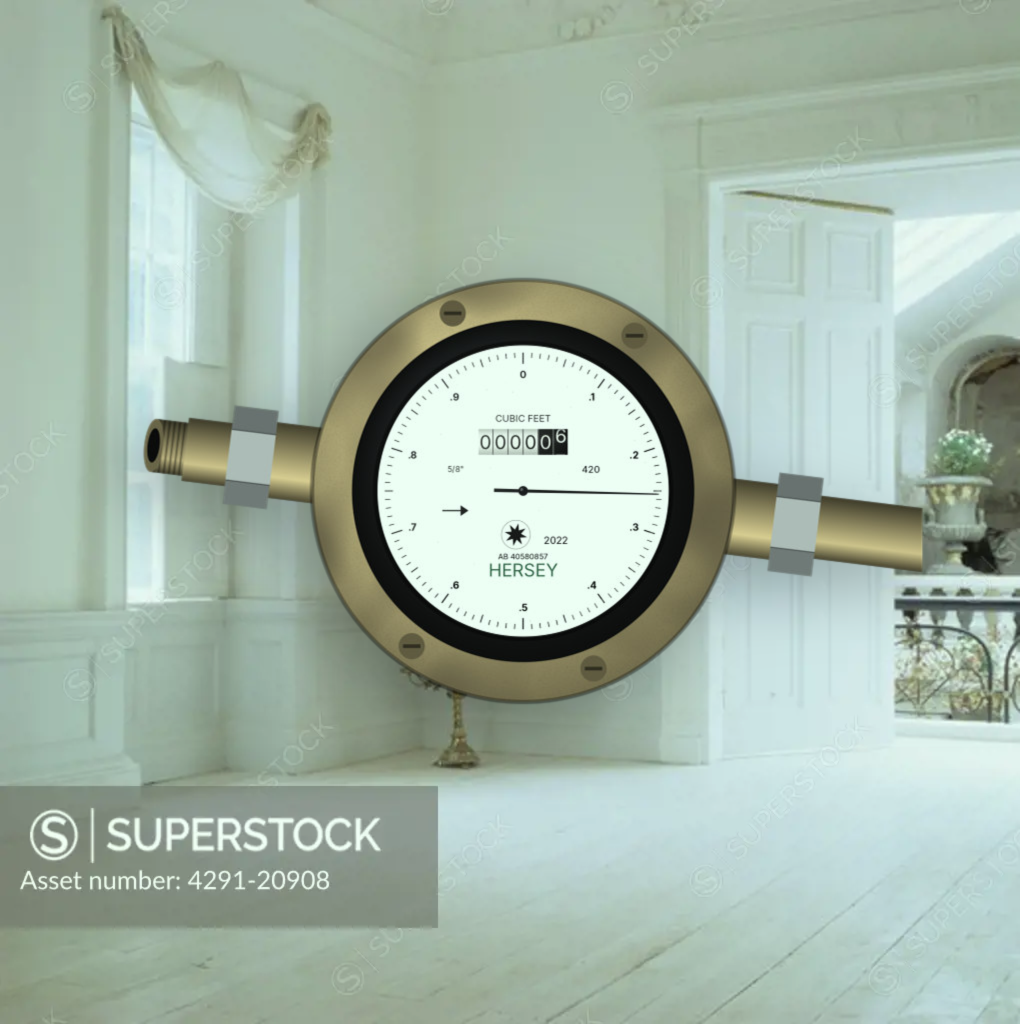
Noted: {"value": 6.25, "unit": "ft³"}
